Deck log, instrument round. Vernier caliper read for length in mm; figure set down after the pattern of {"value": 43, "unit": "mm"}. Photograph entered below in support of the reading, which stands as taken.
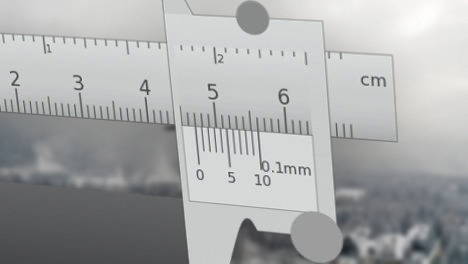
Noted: {"value": 47.0, "unit": "mm"}
